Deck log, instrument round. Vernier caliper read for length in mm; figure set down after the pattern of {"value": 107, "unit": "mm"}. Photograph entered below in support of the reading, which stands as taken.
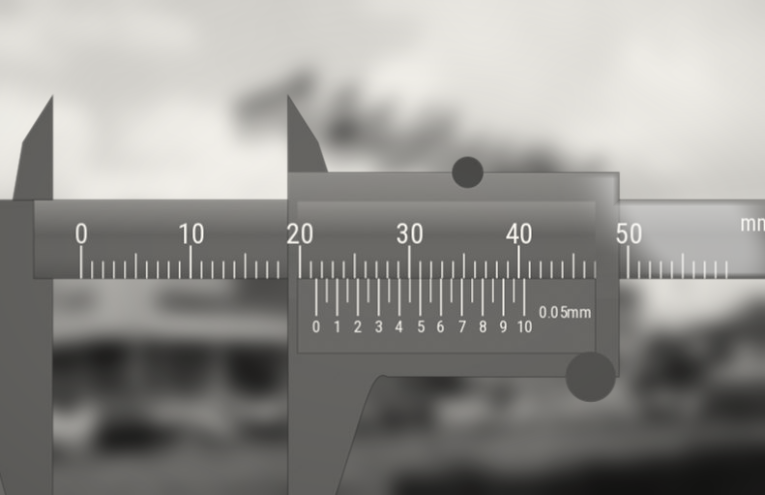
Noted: {"value": 21.5, "unit": "mm"}
